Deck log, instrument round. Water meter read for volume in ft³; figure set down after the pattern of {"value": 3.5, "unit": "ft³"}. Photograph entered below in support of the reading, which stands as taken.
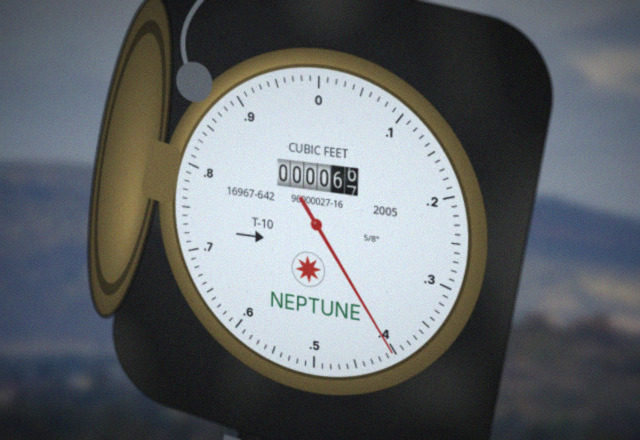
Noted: {"value": 66.40, "unit": "ft³"}
